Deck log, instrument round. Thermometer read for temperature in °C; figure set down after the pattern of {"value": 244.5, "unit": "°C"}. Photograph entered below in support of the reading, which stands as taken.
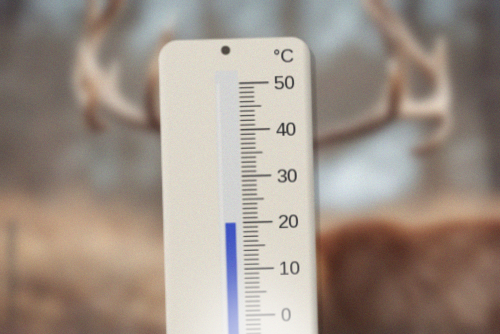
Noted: {"value": 20, "unit": "°C"}
